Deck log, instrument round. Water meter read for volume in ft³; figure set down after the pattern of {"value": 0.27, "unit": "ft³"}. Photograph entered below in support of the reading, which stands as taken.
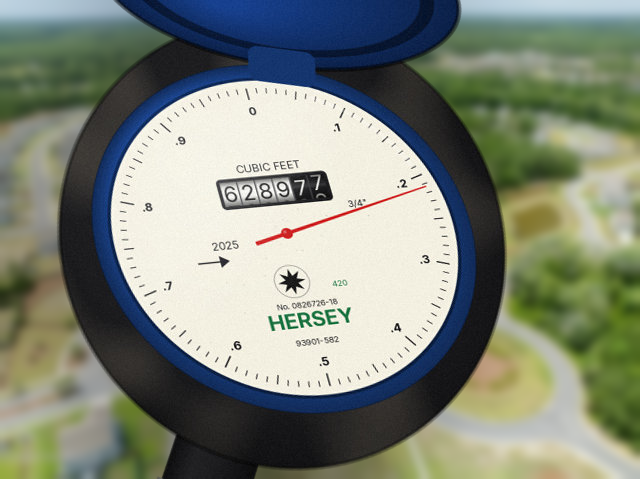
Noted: {"value": 628977.21, "unit": "ft³"}
